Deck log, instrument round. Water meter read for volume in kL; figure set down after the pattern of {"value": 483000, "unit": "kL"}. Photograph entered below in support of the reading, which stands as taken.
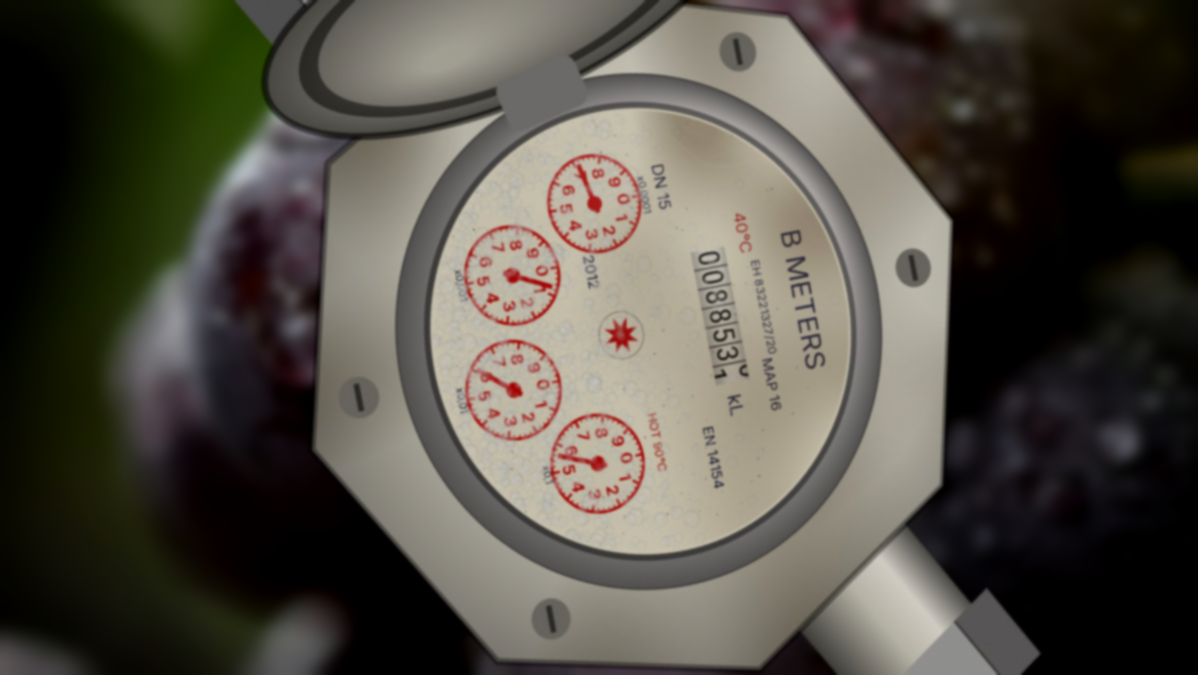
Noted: {"value": 88530.5607, "unit": "kL"}
